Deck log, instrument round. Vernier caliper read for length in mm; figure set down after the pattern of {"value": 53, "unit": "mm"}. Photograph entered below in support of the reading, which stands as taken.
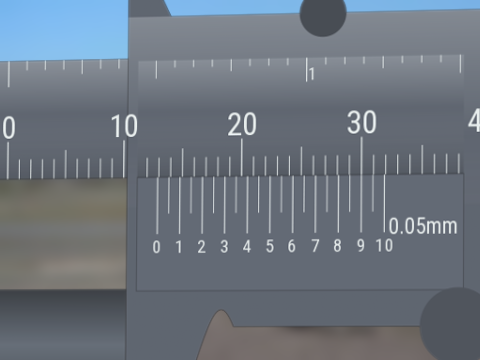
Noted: {"value": 12.9, "unit": "mm"}
